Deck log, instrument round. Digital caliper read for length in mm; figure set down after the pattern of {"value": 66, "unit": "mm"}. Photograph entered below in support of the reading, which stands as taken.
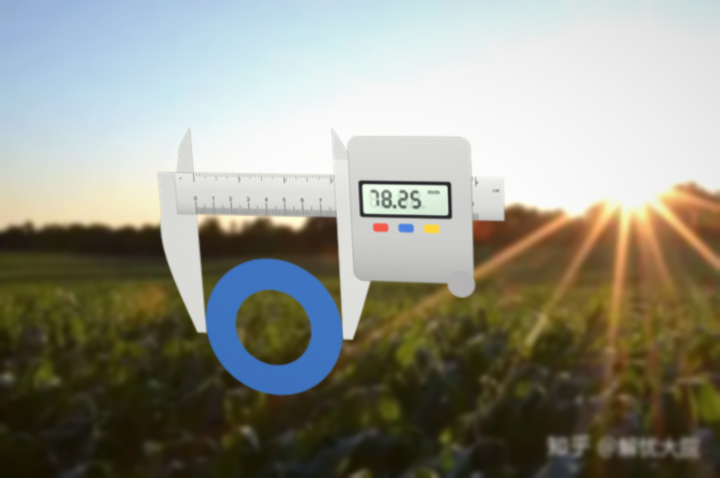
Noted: {"value": 78.25, "unit": "mm"}
